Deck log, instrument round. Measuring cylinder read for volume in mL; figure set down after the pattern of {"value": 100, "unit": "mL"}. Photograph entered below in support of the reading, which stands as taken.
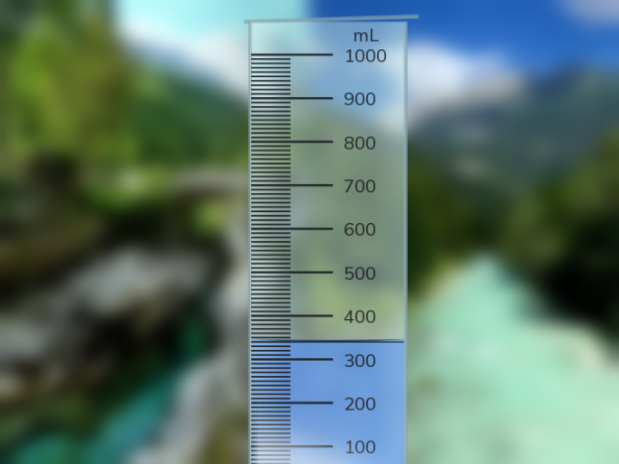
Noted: {"value": 340, "unit": "mL"}
